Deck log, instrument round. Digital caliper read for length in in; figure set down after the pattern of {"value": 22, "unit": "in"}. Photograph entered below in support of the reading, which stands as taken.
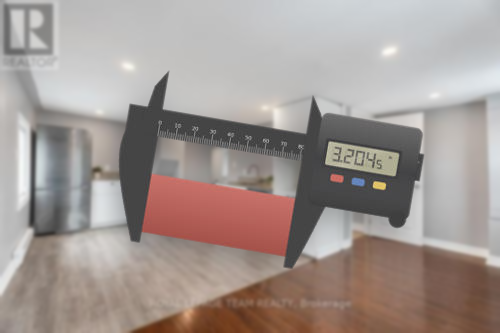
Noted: {"value": 3.2045, "unit": "in"}
